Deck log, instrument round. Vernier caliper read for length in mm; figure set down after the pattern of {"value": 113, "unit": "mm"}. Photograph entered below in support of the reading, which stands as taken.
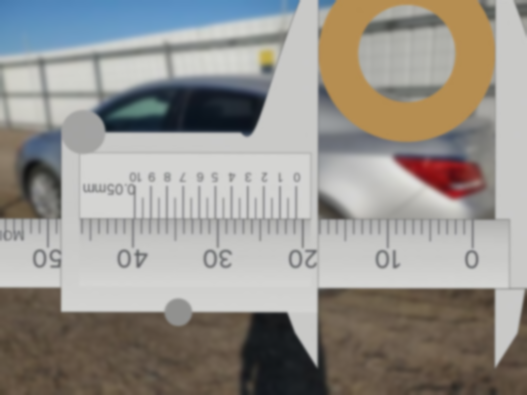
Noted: {"value": 20.8, "unit": "mm"}
